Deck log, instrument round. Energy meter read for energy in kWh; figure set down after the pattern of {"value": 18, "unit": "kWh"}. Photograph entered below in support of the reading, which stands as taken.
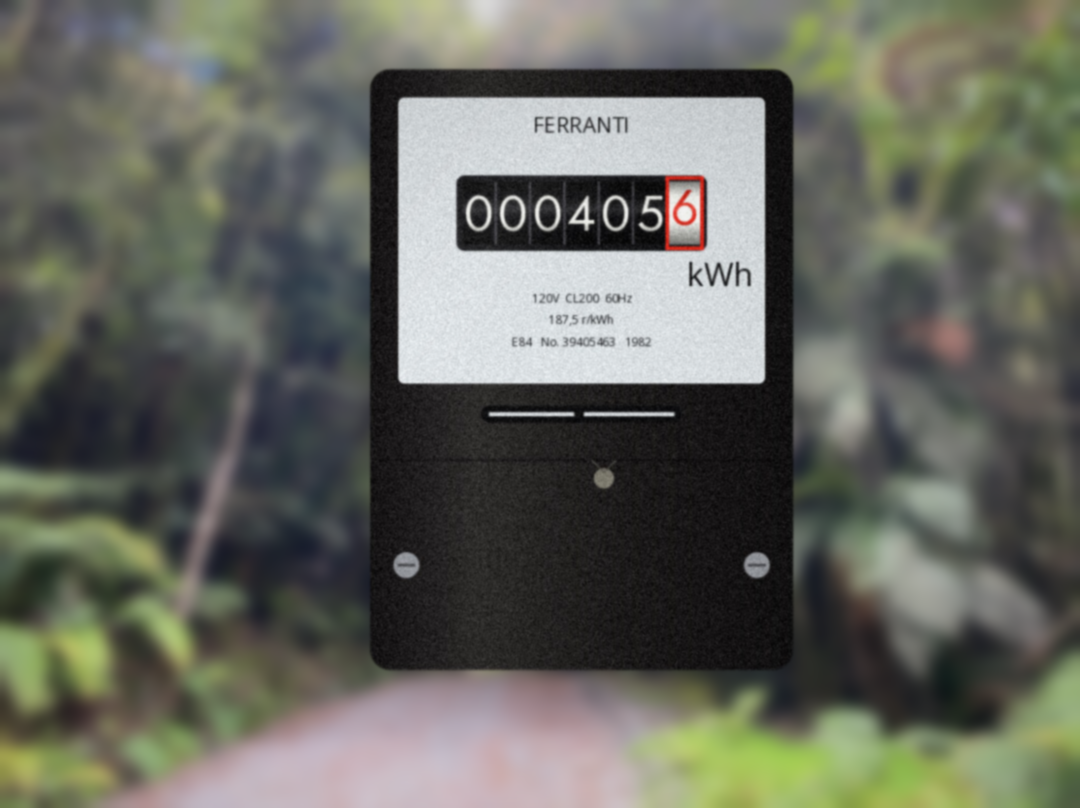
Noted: {"value": 405.6, "unit": "kWh"}
